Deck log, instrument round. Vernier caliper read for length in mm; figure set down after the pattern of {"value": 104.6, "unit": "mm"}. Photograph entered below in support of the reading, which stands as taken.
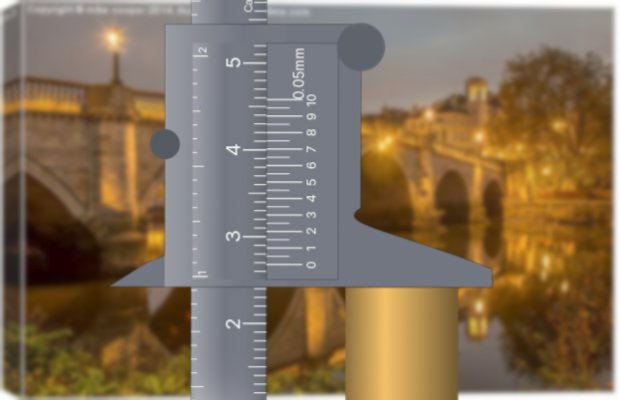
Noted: {"value": 26.8, "unit": "mm"}
